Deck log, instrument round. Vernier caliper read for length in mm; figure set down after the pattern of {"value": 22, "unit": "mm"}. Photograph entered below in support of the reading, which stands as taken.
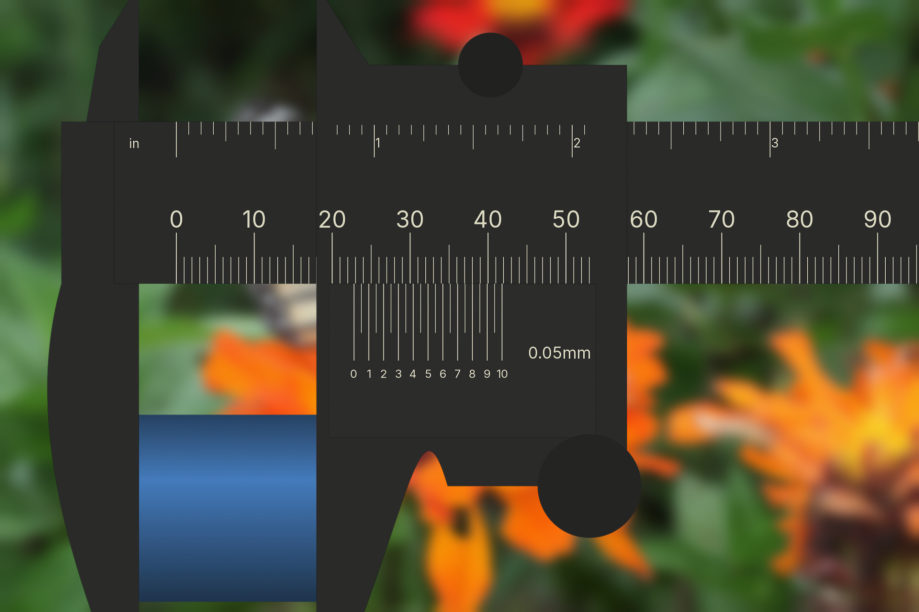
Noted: {"value": 22.8, "unit": "mm"}
